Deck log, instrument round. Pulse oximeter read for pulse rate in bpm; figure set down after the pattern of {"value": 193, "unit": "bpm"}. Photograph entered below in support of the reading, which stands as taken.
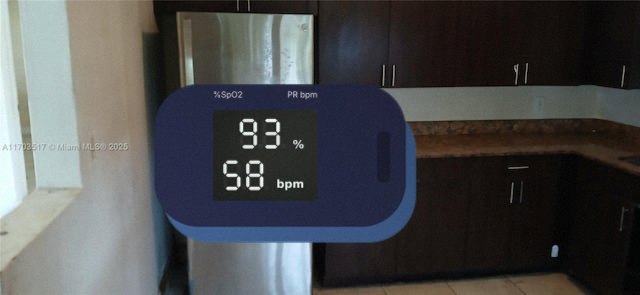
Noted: {"value": 58, "unit": "bpm"}
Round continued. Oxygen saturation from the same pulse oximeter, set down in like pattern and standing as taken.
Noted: {"value": 93, "unit": "%"}
